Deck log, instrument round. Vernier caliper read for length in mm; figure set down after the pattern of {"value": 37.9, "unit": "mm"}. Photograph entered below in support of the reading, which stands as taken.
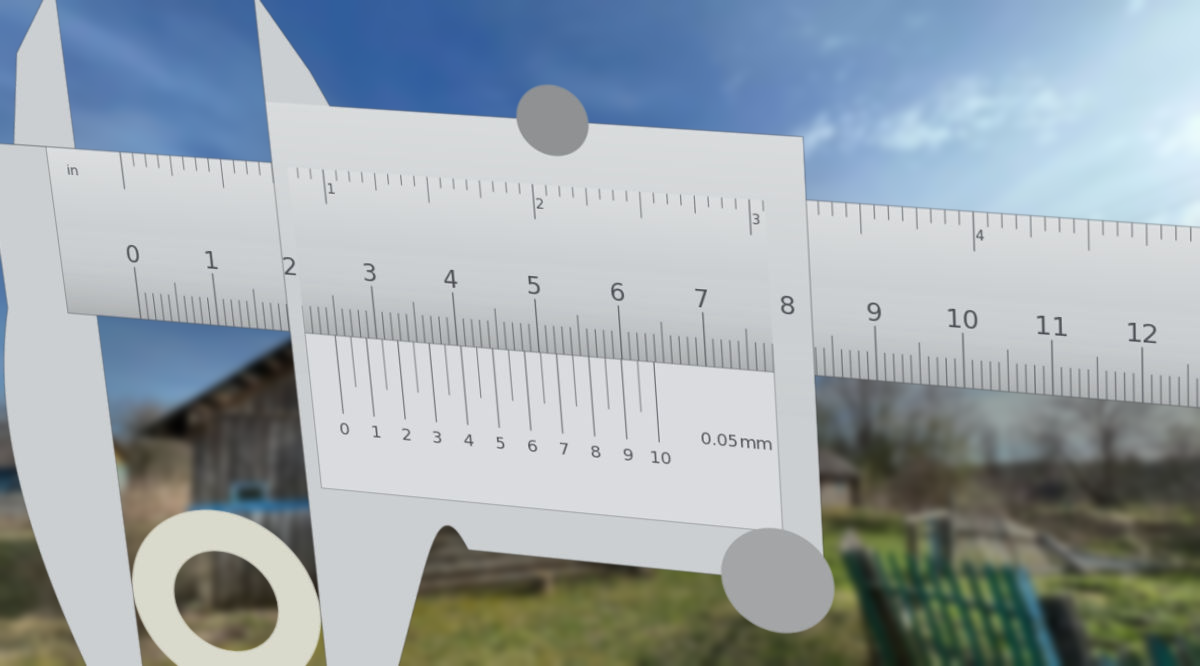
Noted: {"value": 24.8, "unit": "mm"}
